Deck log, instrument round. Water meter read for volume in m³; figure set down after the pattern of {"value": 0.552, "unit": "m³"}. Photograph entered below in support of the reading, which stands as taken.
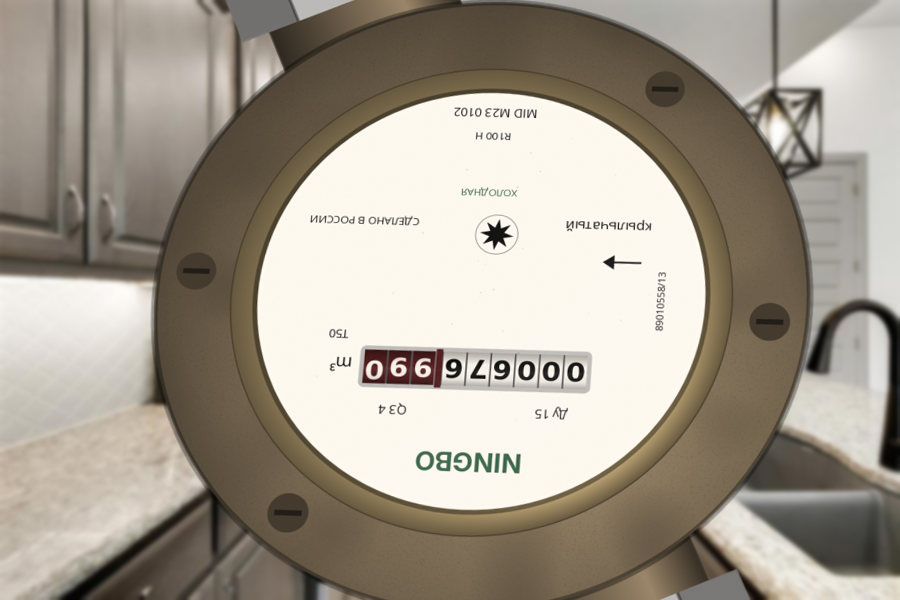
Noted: {"value": 676.990, "unit": "m³"}
